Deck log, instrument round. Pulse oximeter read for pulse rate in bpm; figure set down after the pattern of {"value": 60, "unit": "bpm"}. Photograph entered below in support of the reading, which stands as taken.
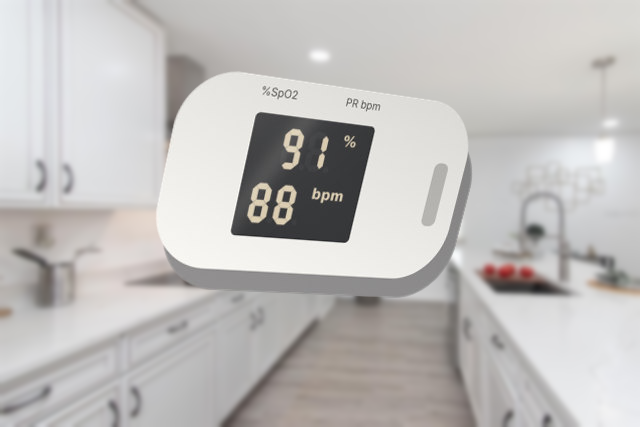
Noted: {"value": 88, "unit": "bpm"}
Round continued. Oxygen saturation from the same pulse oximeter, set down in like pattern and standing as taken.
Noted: {"value": 91, "unit": "%"}
